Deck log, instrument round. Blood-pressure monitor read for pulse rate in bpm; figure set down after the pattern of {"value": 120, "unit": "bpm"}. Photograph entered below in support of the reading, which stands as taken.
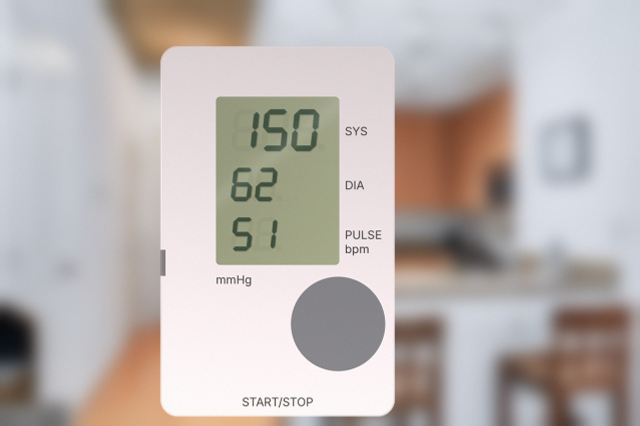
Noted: {"value": 51, "unit": "bpm"}
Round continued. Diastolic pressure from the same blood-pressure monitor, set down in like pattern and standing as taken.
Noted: {"value": 62, "unit": "mmHg"}
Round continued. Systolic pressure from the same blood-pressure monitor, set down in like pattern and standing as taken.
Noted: {"value": 150, "unit": "mmHg"}
